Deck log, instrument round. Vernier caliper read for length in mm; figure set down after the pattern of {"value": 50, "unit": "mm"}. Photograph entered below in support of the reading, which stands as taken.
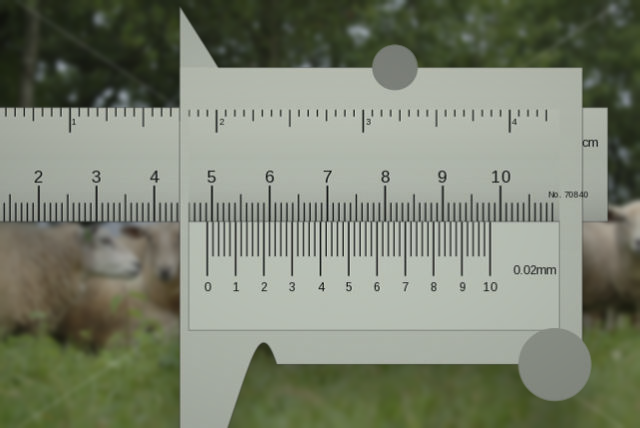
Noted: {"value": 49.2, "unit": "mm"}
